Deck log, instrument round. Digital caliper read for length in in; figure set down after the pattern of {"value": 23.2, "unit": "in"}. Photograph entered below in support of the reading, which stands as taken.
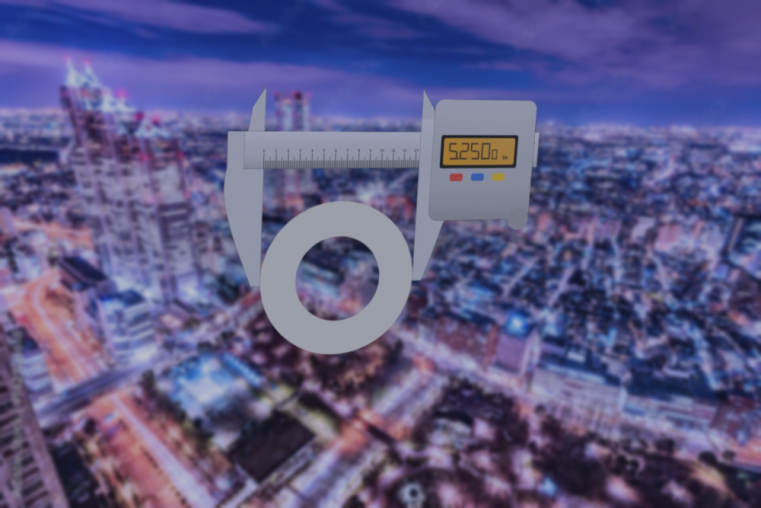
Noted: {"value": 5.2500, "unit": "in"}
